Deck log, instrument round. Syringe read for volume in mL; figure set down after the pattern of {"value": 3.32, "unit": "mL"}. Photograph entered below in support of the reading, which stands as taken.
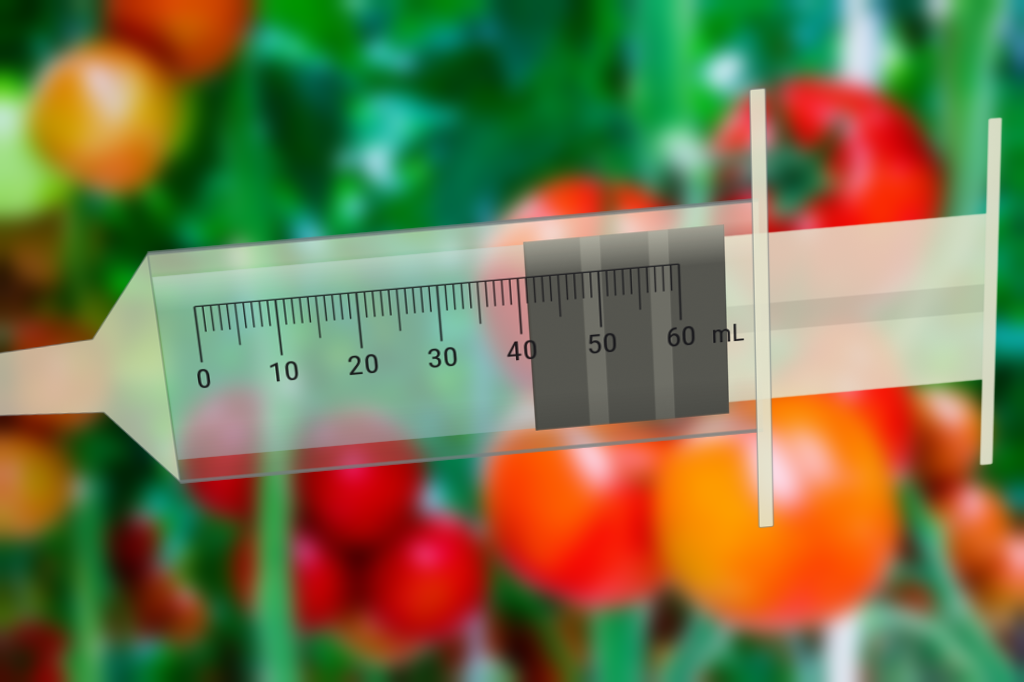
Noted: {"value": 41, "unit": "mL"}
